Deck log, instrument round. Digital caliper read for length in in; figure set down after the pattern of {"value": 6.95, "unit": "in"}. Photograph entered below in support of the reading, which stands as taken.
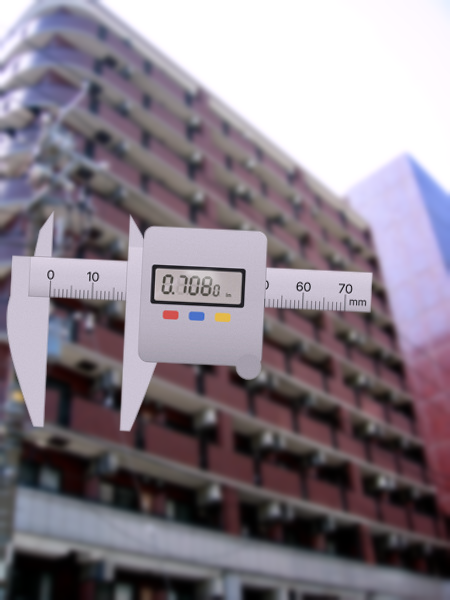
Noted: {"value": 0.7080, "unit": "in"}
